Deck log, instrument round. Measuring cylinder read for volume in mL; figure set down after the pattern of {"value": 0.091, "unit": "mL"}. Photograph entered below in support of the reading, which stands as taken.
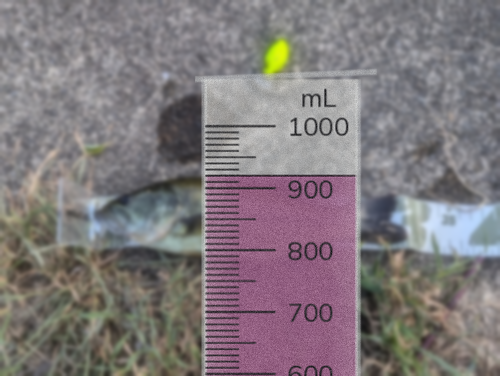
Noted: {"value": 920, "unit": "mL"}
